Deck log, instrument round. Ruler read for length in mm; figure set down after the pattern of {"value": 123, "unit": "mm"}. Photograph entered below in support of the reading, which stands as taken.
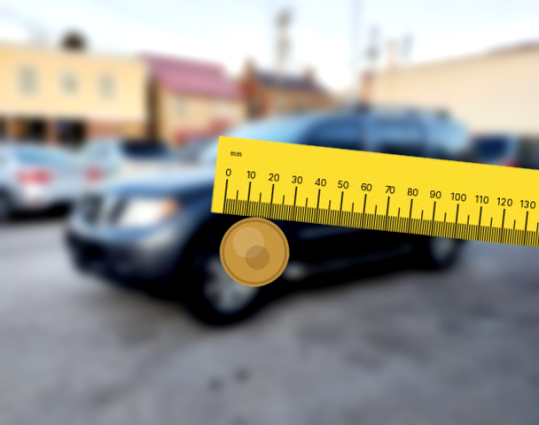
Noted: {"value": 30, "unit": "mm"}
